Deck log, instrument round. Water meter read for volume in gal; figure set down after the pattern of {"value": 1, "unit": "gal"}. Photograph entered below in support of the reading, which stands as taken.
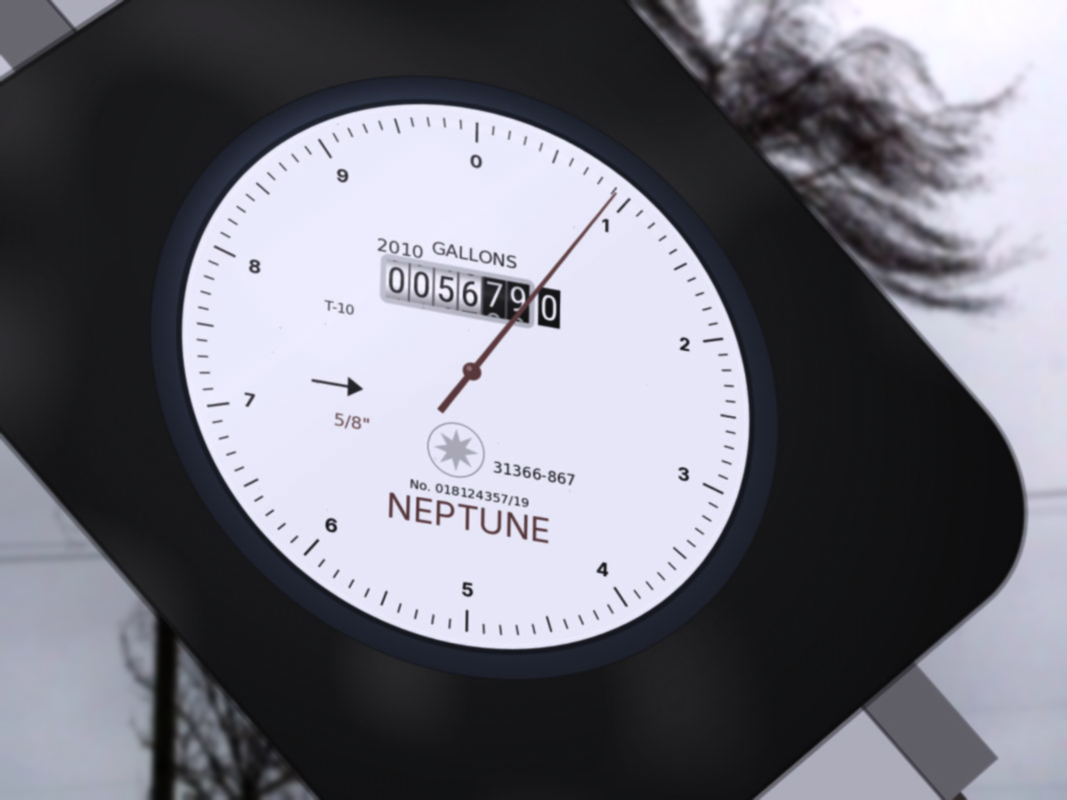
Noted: {"value": 56790.9, "unit": "gal"}
